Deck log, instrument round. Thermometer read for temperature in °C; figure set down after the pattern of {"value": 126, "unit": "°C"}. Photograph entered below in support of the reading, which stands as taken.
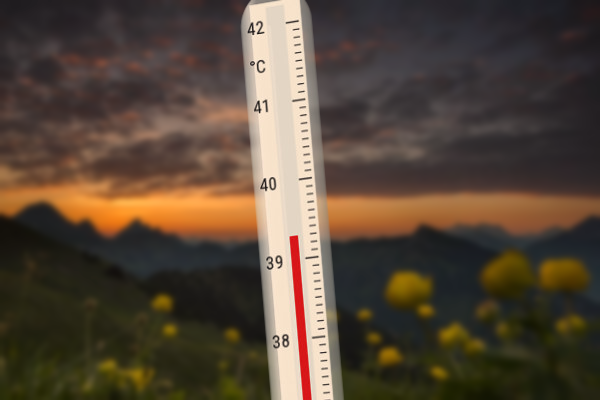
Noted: {"value": 39.3, "unit": "°C"}
